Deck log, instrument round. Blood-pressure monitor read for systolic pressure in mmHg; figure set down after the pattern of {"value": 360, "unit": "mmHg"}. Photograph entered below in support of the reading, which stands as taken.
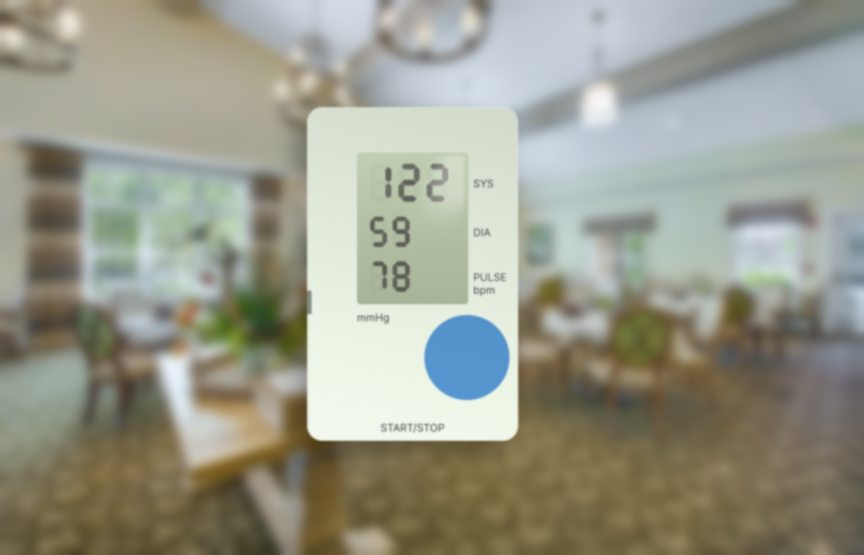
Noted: {"value": 122, "unit": "mmHg"}
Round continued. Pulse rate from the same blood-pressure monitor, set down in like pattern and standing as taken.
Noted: {"value": 78, "unit": "bpm"}
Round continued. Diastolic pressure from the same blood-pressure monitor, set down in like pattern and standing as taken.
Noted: {"value": 59, "unit": "mmHg"}
